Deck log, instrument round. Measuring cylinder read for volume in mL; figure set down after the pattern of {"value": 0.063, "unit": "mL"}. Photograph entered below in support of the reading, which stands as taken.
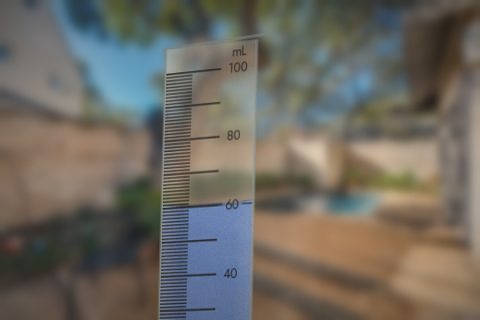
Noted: {"value": 60, "unit": "mL"}
